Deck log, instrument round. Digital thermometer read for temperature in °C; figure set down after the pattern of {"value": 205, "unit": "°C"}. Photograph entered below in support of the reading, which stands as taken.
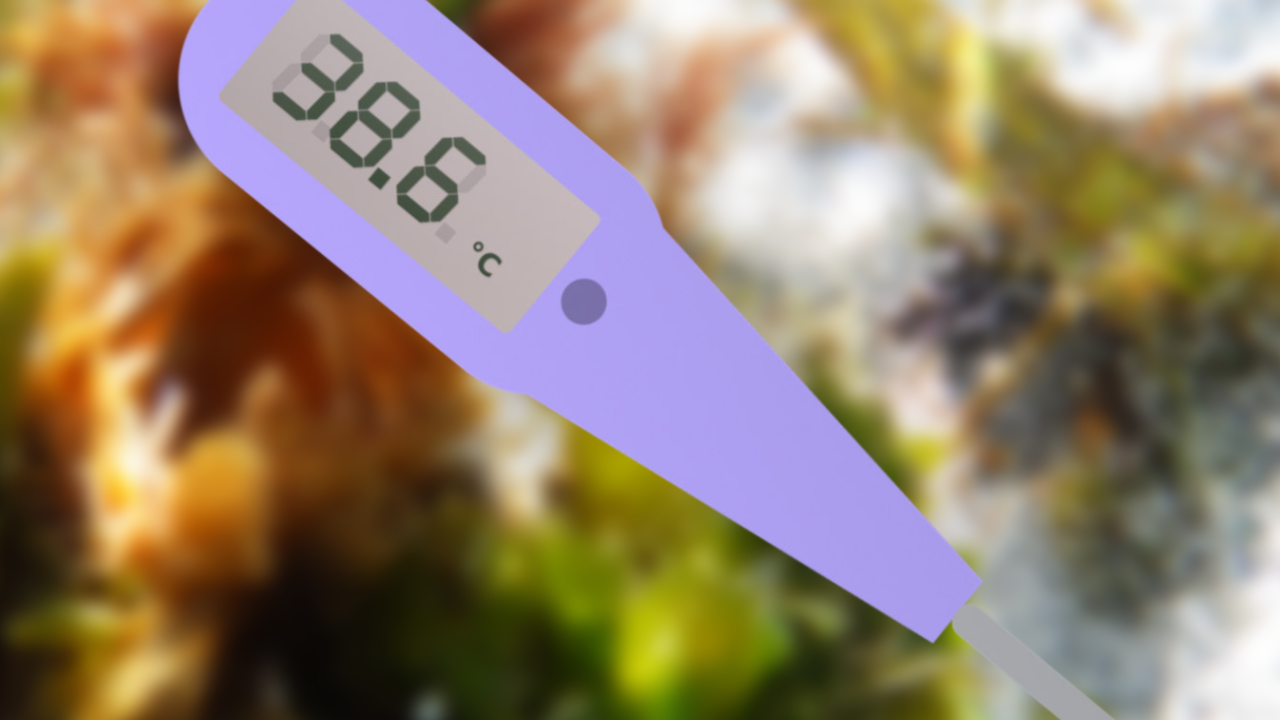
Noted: {"value": 38.6, "unit": "°C"}
